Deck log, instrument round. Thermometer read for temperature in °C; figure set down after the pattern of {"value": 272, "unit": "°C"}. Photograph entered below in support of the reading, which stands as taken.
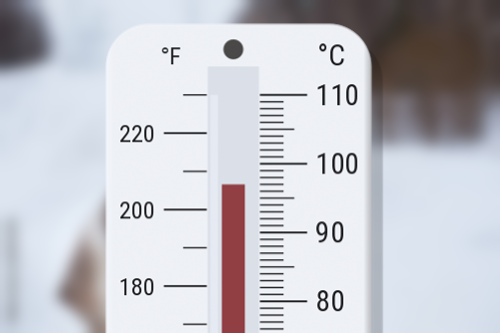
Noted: {"value": 97, "unit": "°C"}
